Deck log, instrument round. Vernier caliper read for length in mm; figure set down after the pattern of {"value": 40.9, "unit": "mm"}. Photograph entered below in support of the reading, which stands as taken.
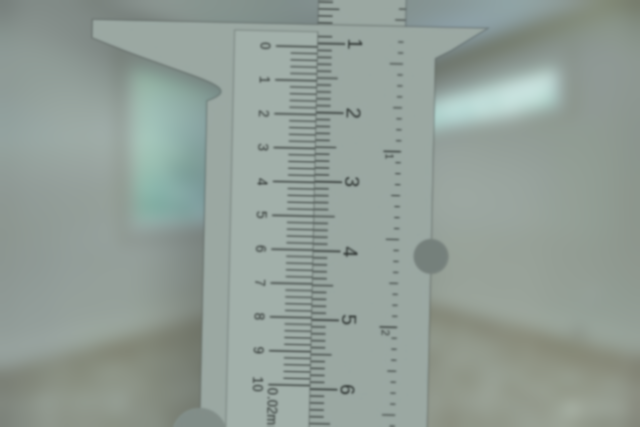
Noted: {"value": 10.5, "unit": "mm"}
